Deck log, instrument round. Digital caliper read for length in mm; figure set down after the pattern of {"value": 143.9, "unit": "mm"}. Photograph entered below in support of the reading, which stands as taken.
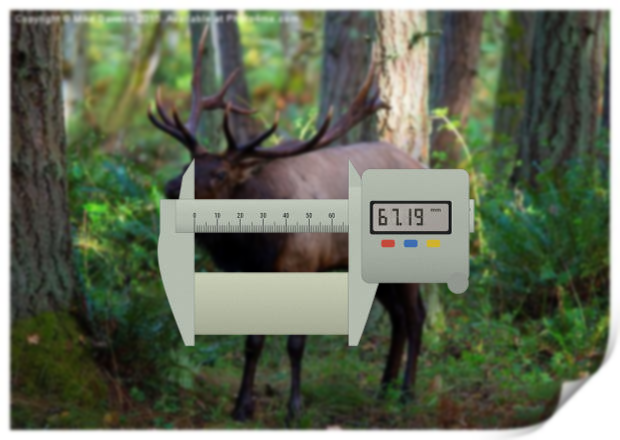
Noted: {"value": 67.19, "unit": "mm"}
